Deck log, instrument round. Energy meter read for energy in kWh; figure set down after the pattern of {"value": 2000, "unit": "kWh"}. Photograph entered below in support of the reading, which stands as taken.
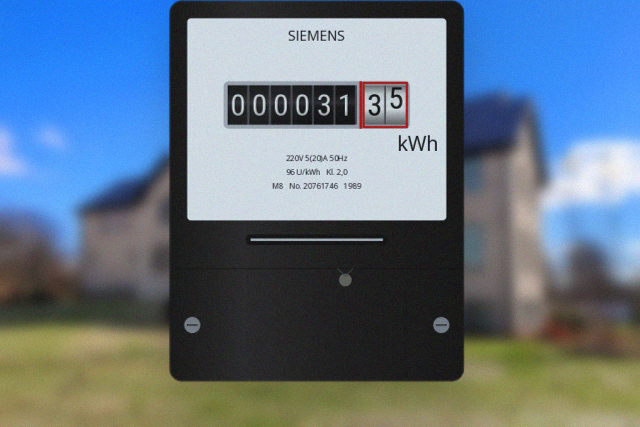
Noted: {"value": 31.35, "unit": "kWh"}
